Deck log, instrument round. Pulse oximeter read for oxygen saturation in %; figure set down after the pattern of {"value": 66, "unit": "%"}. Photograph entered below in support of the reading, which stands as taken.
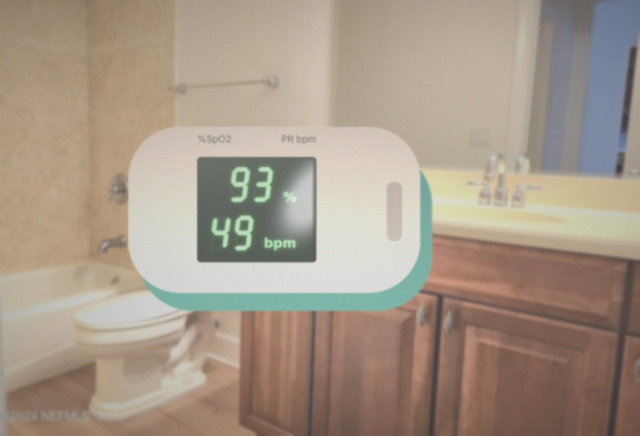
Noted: {"value": 93, "unit": "%"}
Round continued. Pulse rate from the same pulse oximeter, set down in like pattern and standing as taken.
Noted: {"value": 49, "unit": "bpm"}
